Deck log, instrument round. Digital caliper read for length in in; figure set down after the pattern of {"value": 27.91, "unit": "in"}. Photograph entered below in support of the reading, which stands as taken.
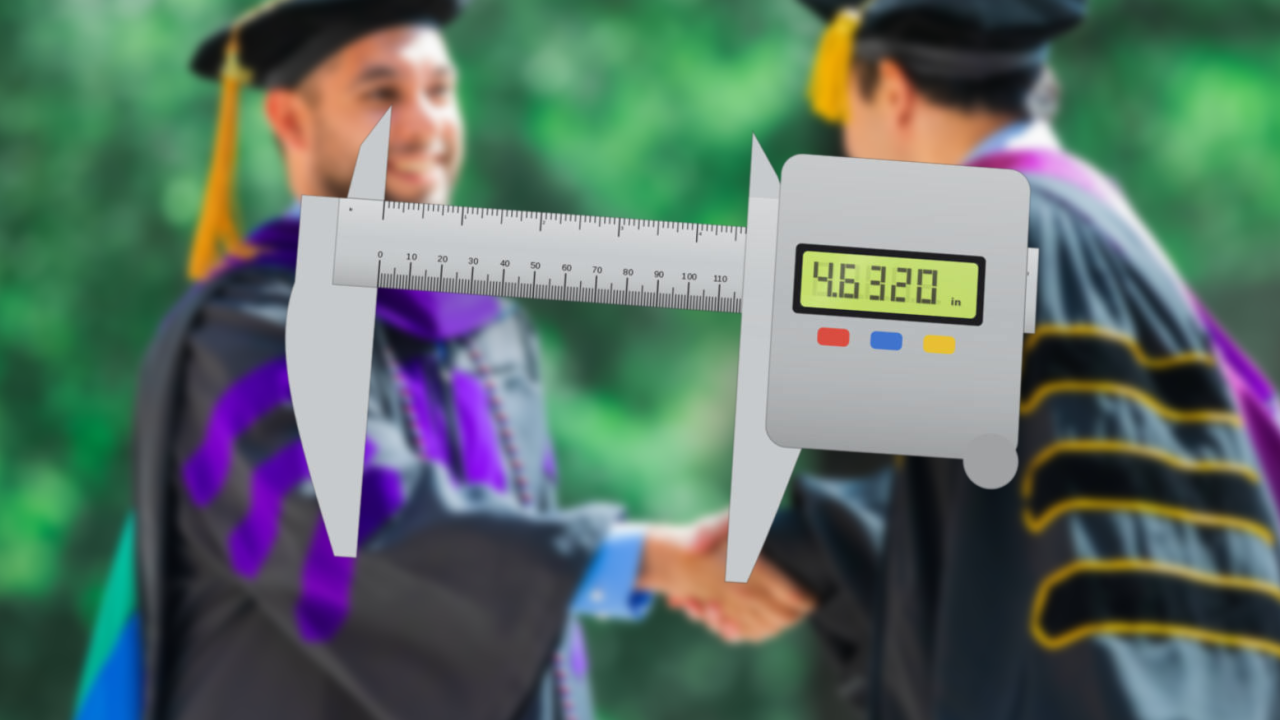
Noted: {"value": 4.6320, "unit": "in"}
